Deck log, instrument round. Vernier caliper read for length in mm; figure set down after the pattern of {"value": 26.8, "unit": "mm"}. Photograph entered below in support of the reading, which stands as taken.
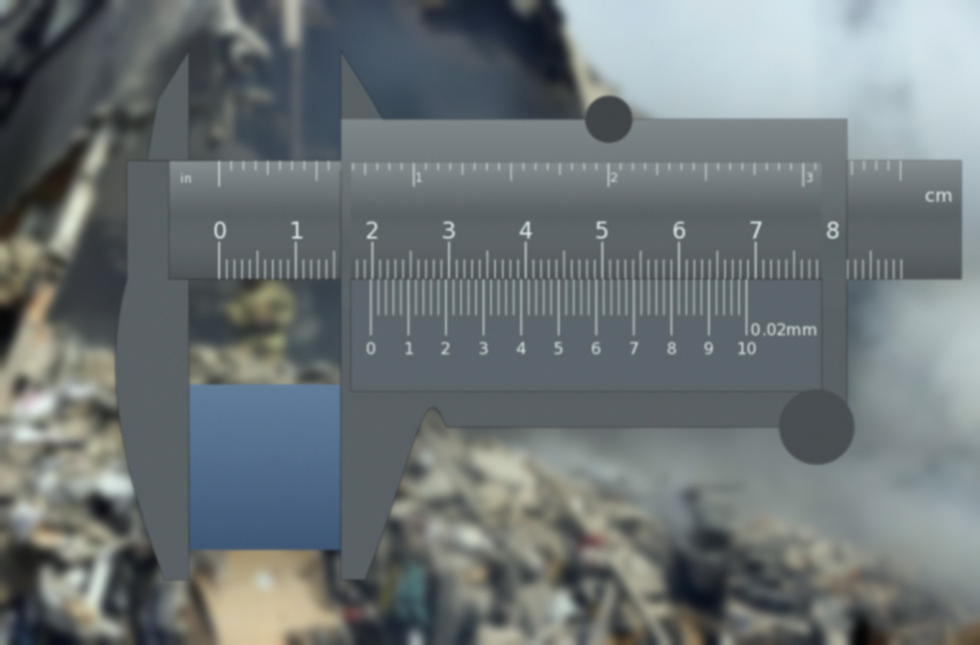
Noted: {"value": 19.8, "unit": "mm"}
